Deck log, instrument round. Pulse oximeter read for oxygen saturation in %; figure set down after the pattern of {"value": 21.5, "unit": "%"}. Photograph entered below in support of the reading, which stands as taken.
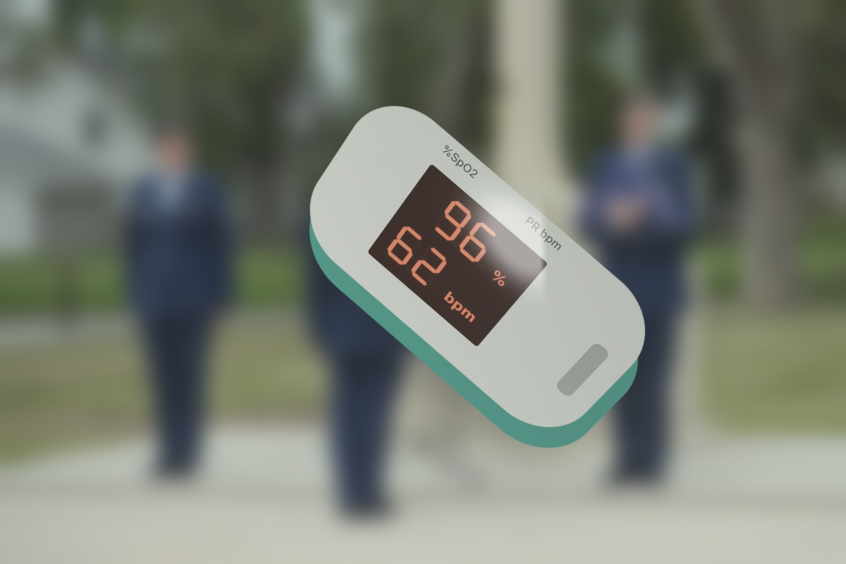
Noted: {"value": 96, "unit": "%"}
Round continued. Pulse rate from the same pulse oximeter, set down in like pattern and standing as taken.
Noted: {"value": 62, "unit": "bpm"}
